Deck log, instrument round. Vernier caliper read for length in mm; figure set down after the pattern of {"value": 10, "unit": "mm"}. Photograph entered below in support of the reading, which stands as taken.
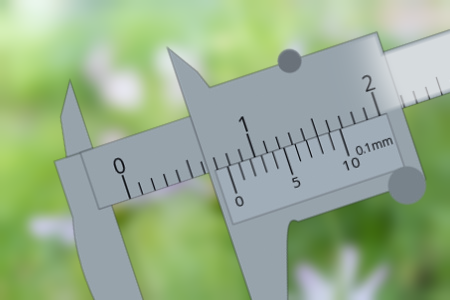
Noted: {"value": 7.8, "unit": "mm"}
